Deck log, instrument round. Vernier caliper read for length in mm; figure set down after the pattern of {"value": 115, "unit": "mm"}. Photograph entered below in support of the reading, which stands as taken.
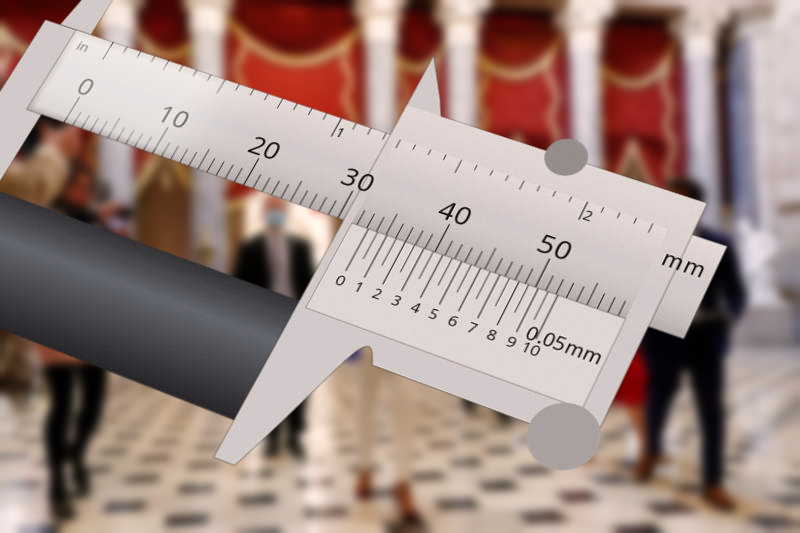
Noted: {"value": 33.2, "unit": "mm"}
